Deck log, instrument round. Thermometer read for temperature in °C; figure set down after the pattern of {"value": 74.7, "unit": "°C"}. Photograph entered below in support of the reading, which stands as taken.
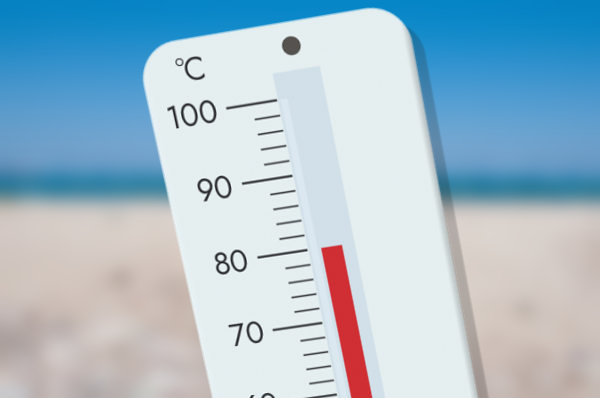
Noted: {"value": 80, "unit": "°C"}
